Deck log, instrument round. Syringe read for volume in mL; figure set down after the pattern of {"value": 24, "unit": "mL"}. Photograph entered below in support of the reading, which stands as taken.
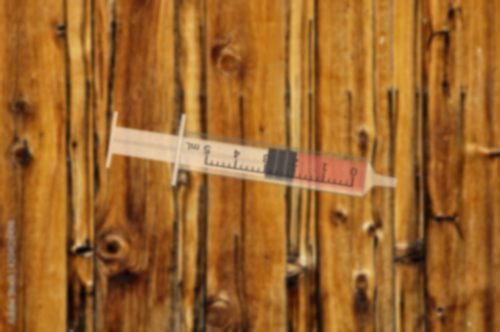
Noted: {"value": 2, "unit": "mL"}
